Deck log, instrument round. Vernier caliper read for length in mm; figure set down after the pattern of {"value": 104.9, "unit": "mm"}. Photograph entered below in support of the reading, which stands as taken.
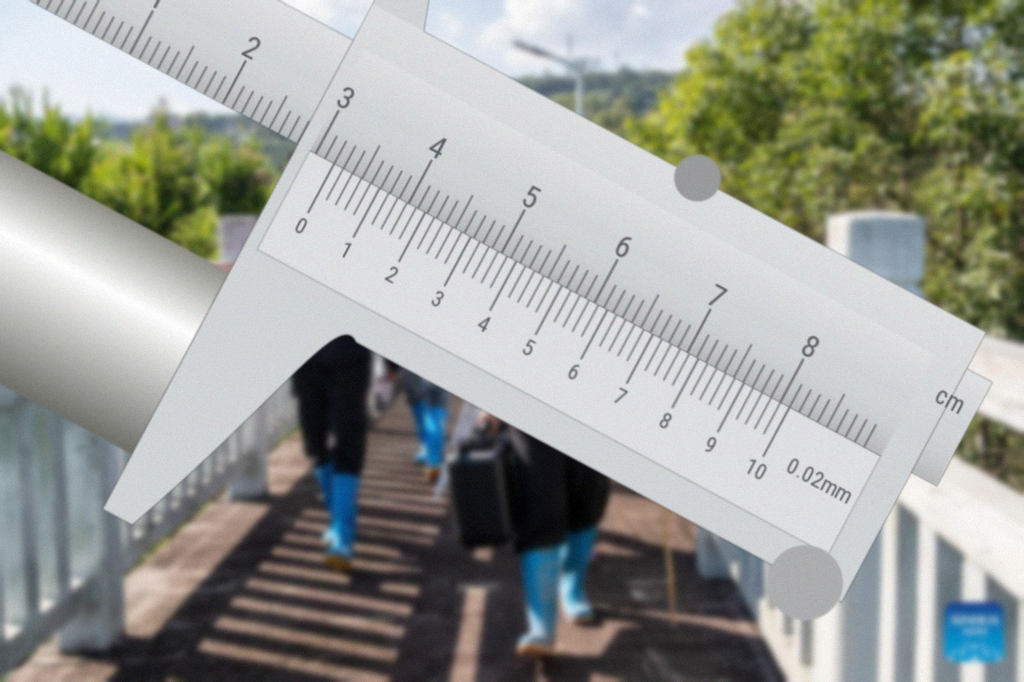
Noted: {"value": 32.0, "unit": "mm"}
